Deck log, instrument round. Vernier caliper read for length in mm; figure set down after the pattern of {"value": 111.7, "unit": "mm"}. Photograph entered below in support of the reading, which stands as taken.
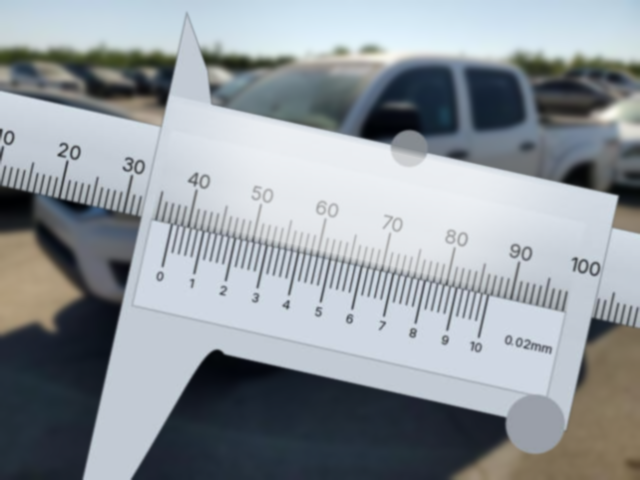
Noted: {"value": 37.5, "unit": "mm"}
